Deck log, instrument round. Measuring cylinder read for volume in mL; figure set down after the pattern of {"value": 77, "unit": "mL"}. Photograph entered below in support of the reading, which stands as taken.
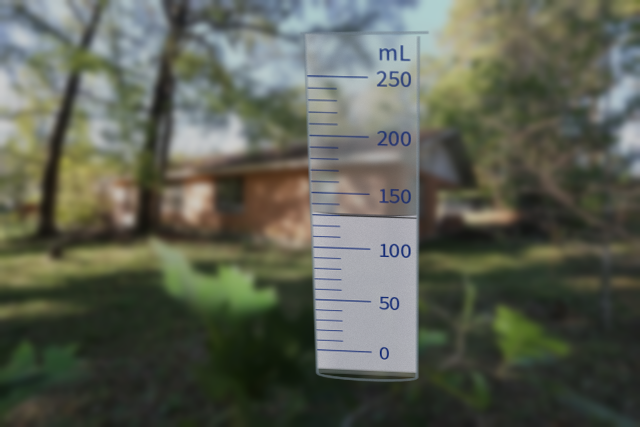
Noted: {"value": 130, "unit": "mL"}
